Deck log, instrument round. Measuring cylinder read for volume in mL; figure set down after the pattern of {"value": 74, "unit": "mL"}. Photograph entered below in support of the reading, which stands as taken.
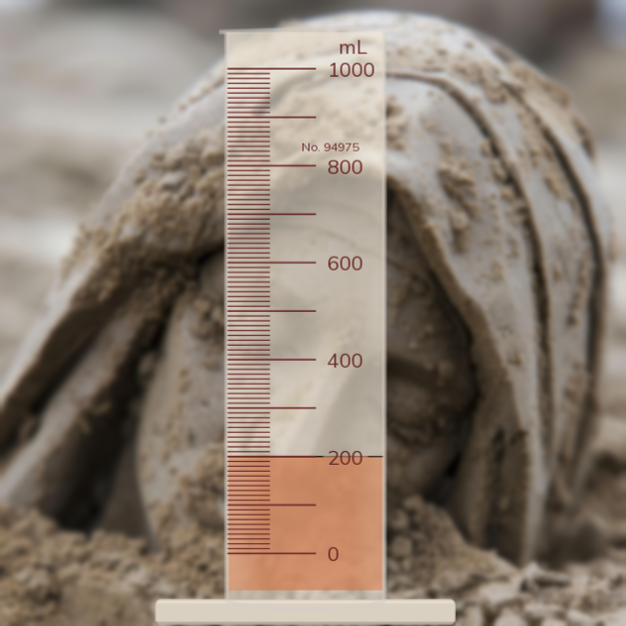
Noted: {"value": 200, "unit": "mL"}
